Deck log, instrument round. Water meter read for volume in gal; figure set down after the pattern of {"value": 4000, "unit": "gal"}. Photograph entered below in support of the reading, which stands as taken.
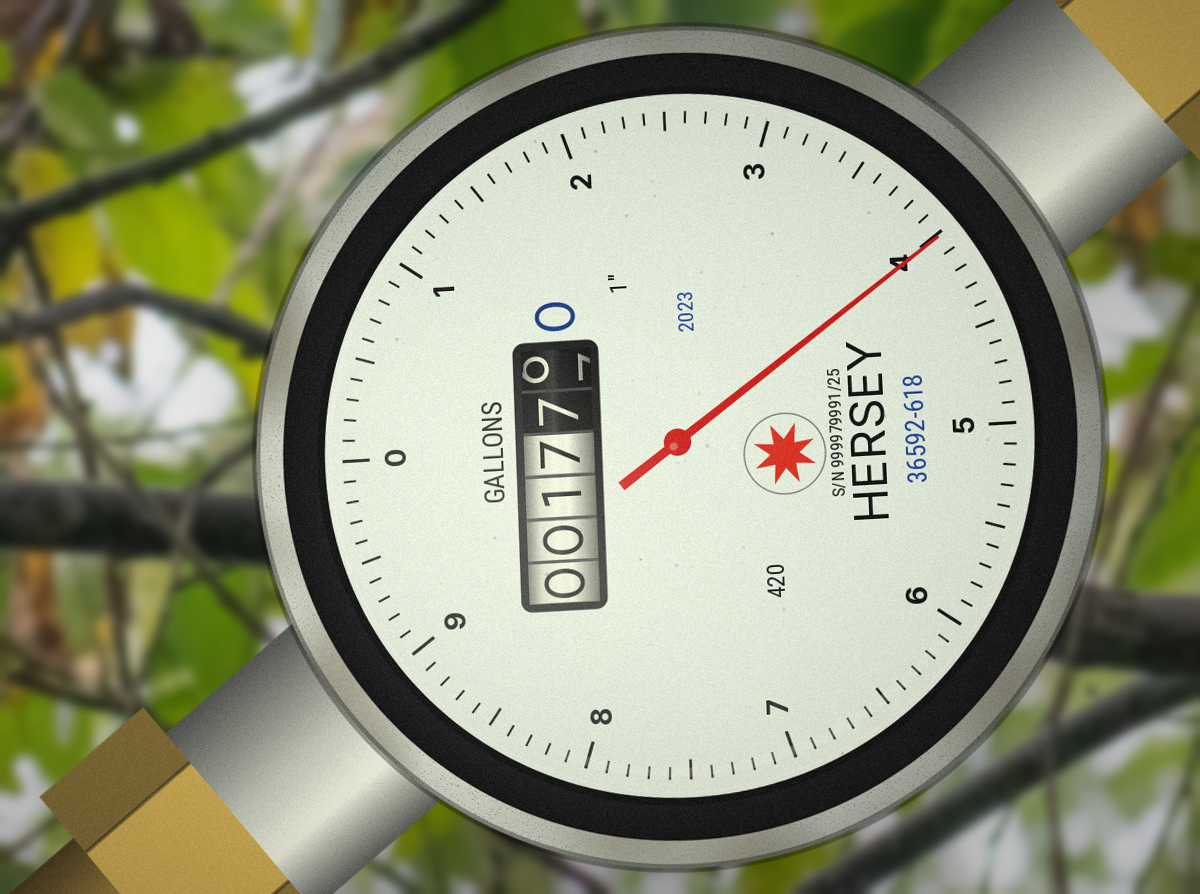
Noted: {"value": 17764.0, "unit": "gal"}
